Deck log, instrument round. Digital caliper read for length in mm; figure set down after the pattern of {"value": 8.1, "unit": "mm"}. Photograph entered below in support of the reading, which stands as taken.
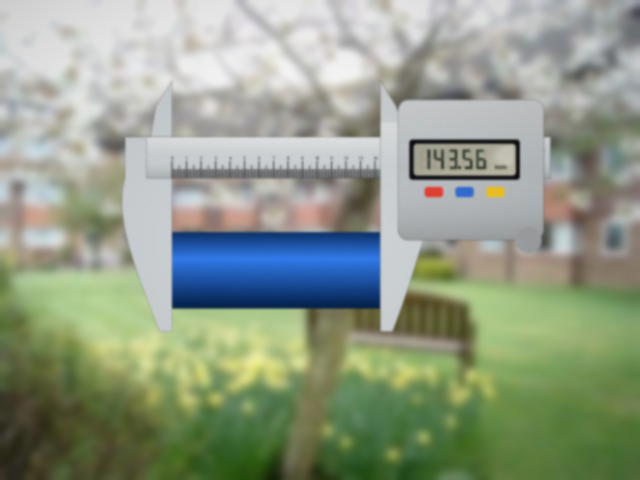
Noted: {"value": 143.56, "unit": "mm"}
